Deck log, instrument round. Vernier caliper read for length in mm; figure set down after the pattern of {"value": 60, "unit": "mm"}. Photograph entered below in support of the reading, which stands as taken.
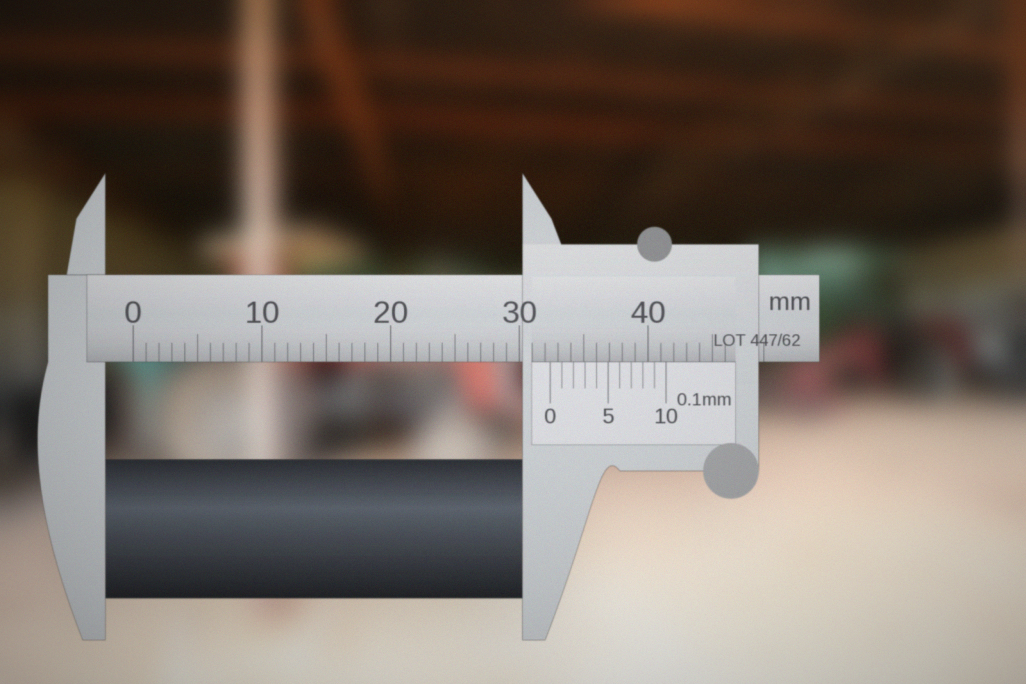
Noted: {"value": 32.4, "unit": "mm"}
